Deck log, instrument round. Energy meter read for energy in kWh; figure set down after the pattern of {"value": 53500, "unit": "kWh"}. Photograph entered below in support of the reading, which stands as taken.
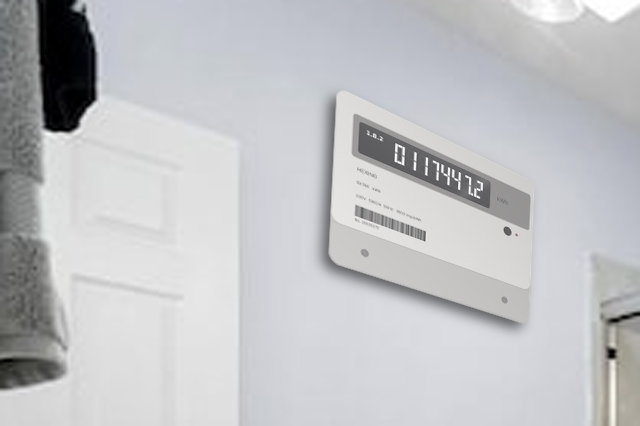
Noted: {"value": 117447.2, "unit": "kWh"}
